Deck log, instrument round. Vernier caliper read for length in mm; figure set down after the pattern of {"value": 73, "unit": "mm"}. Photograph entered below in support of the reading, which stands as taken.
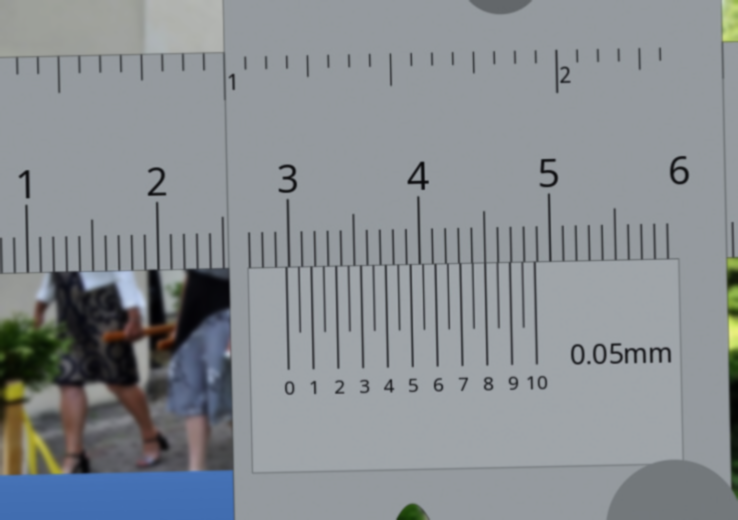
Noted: {"value": 29.8, "unit": "mm"}
